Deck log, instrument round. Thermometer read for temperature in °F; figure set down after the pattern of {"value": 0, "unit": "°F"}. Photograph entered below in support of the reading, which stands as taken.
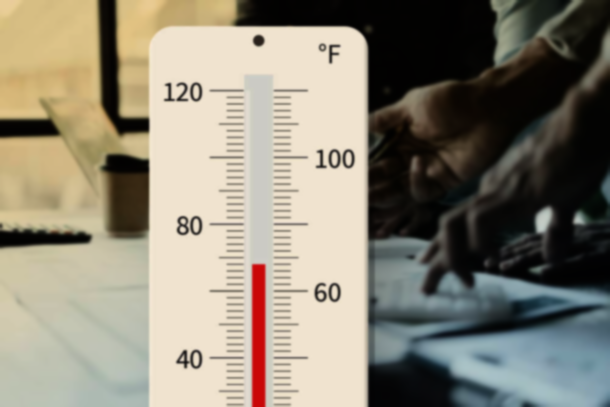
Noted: {"value": 68, "unit": "°F"}
